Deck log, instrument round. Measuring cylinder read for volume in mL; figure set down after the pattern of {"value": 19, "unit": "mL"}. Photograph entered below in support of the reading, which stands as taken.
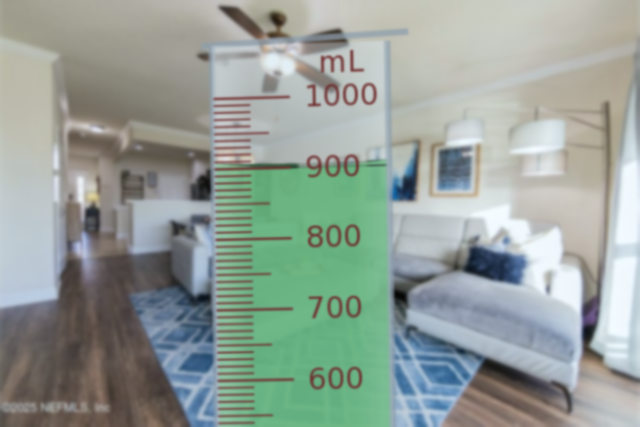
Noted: {"value": 900, "unit": "mL"}
